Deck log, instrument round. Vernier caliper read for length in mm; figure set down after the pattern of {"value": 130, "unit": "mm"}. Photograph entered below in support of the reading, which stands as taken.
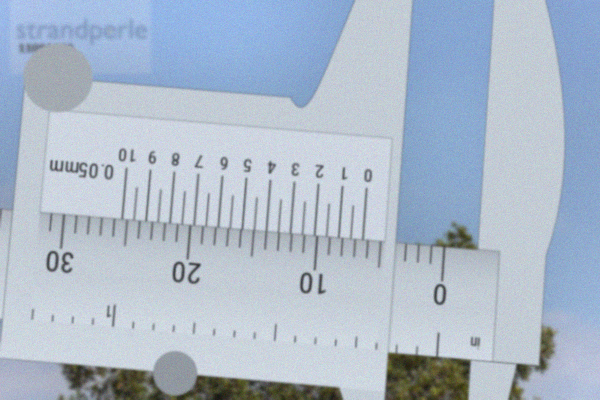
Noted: {"value": 6.4, "unit": "mm"}
